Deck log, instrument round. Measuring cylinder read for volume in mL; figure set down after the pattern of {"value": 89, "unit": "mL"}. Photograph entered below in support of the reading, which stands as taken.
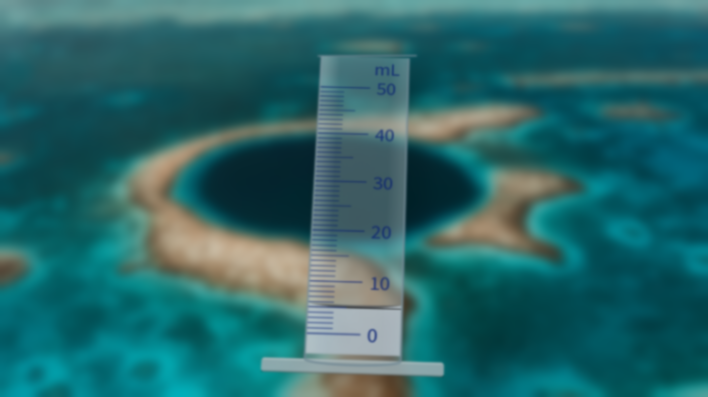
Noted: {"value": 5, "unit": "mL"}
